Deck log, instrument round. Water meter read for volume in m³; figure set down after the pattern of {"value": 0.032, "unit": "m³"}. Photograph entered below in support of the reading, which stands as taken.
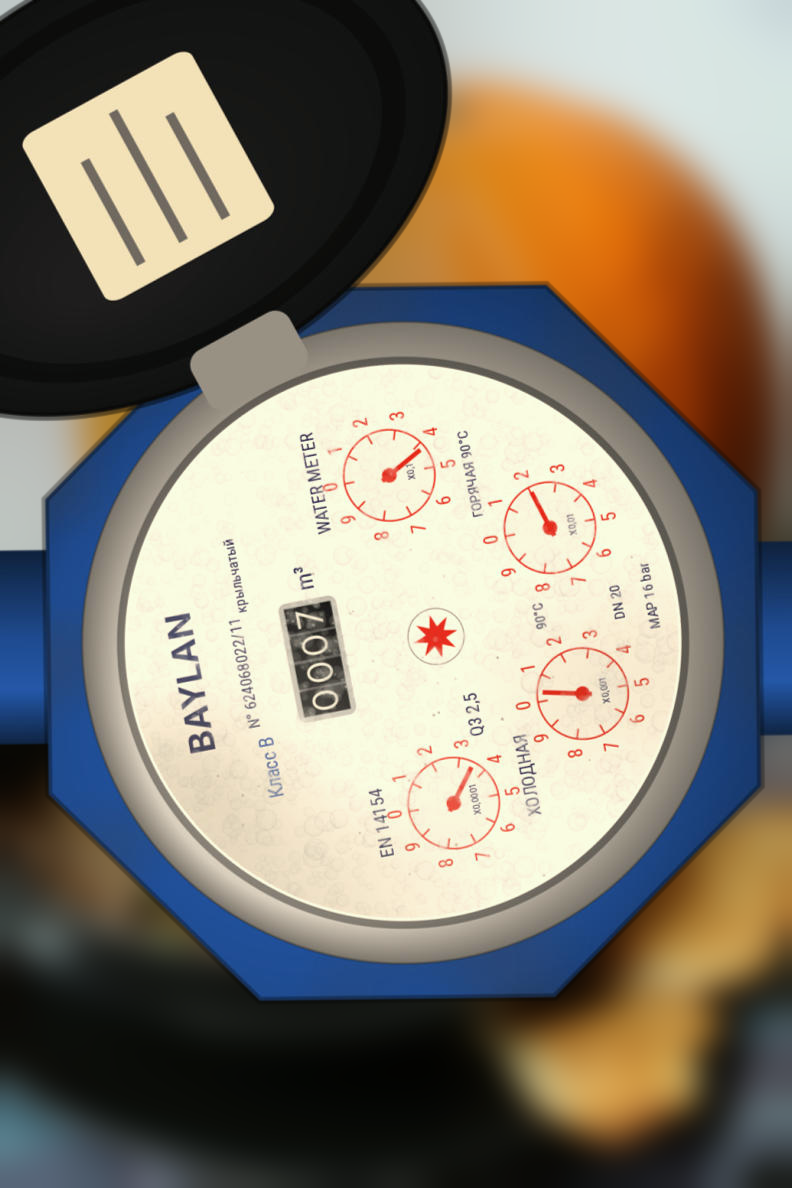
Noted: {"value": 7.4203, "unit": "m³"}
